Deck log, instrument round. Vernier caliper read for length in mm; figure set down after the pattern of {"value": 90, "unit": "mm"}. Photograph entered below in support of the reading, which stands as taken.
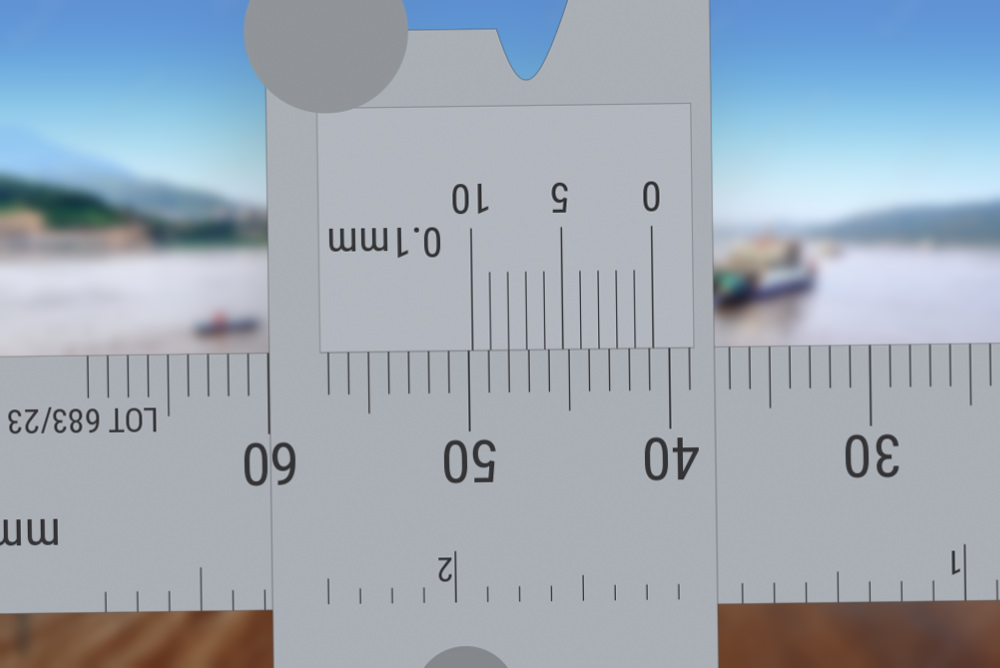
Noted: {"value": 40.8, "unit": "mm"}
